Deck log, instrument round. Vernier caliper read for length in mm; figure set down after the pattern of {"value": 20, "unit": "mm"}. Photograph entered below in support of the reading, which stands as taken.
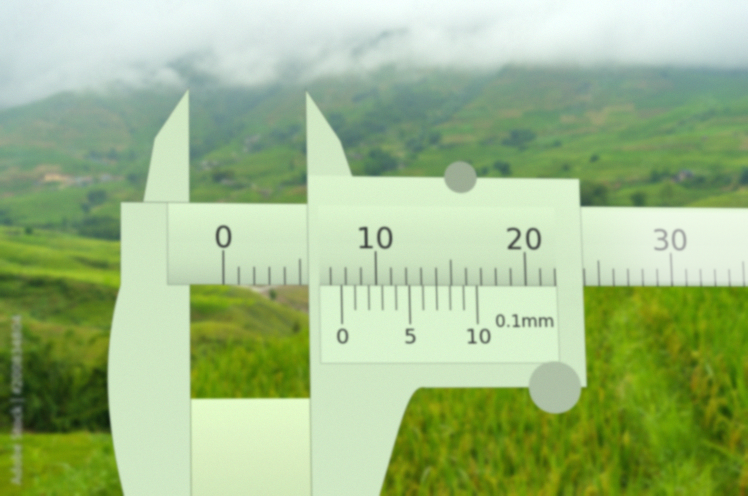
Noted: {"value": 7.7, "unit": "mm"}
